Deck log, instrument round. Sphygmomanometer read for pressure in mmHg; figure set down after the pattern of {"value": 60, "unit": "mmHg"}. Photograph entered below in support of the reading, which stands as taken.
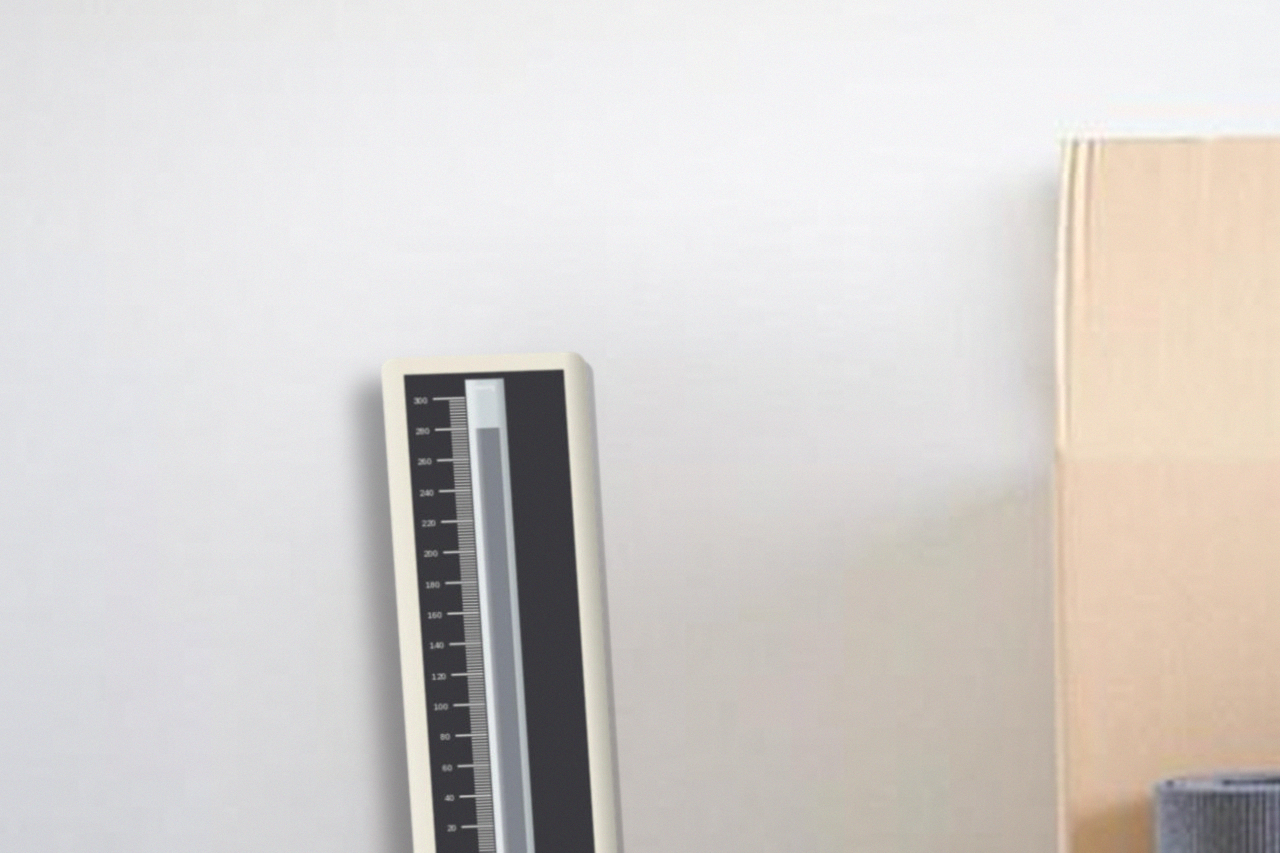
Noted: {"value": 280, "unit": "mmHg"}
